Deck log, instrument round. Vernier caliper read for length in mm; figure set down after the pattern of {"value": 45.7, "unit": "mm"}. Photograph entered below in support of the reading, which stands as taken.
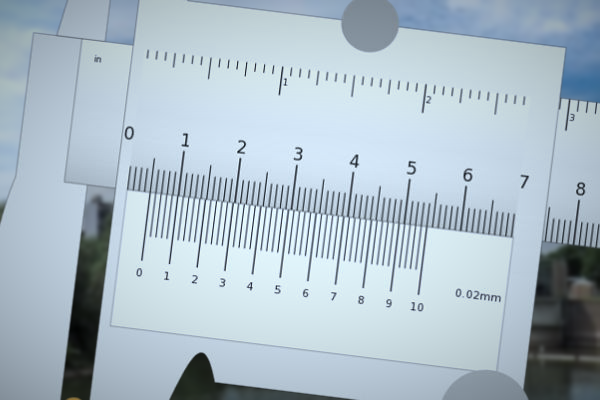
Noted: {"value": 5.0, "unit": "mm"}
